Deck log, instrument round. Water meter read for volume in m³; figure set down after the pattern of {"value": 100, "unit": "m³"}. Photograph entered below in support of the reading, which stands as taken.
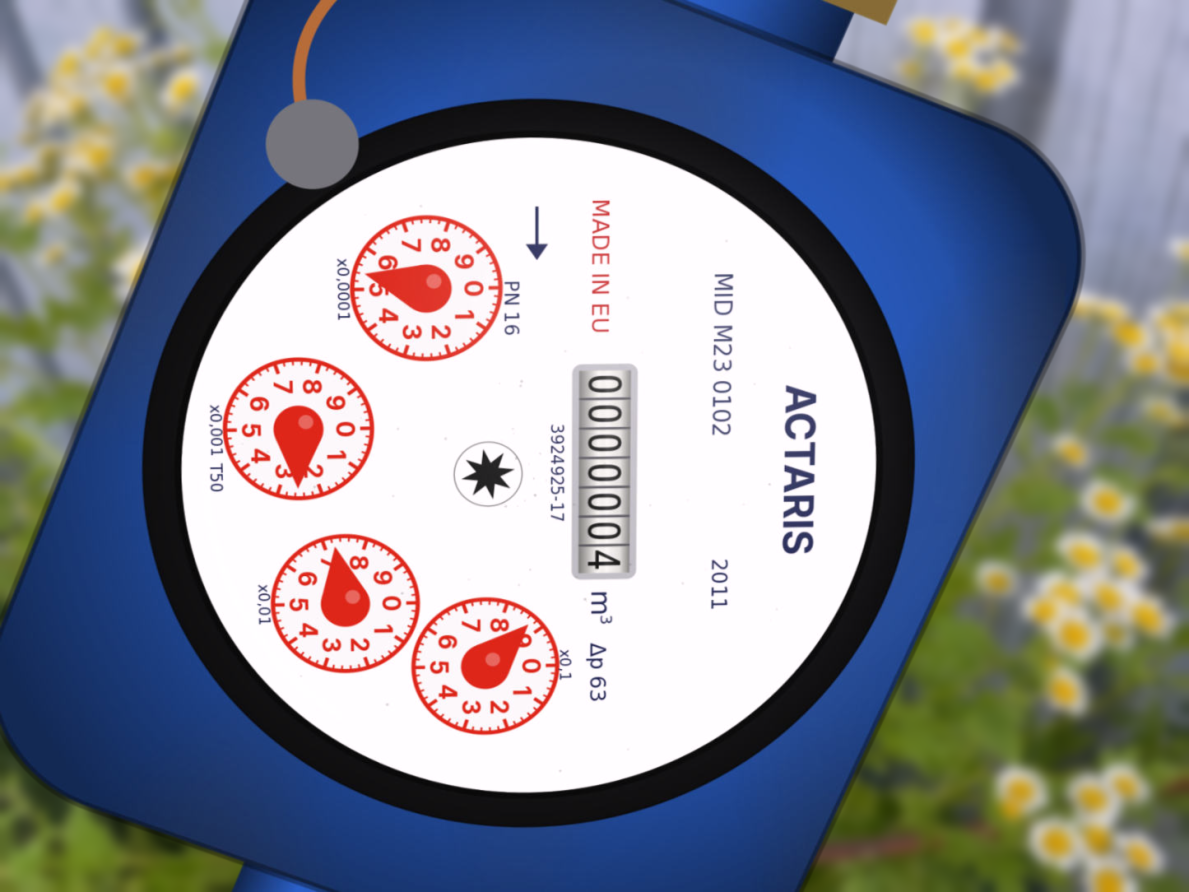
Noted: {"value": 4.8725, "unit": "m³"}
